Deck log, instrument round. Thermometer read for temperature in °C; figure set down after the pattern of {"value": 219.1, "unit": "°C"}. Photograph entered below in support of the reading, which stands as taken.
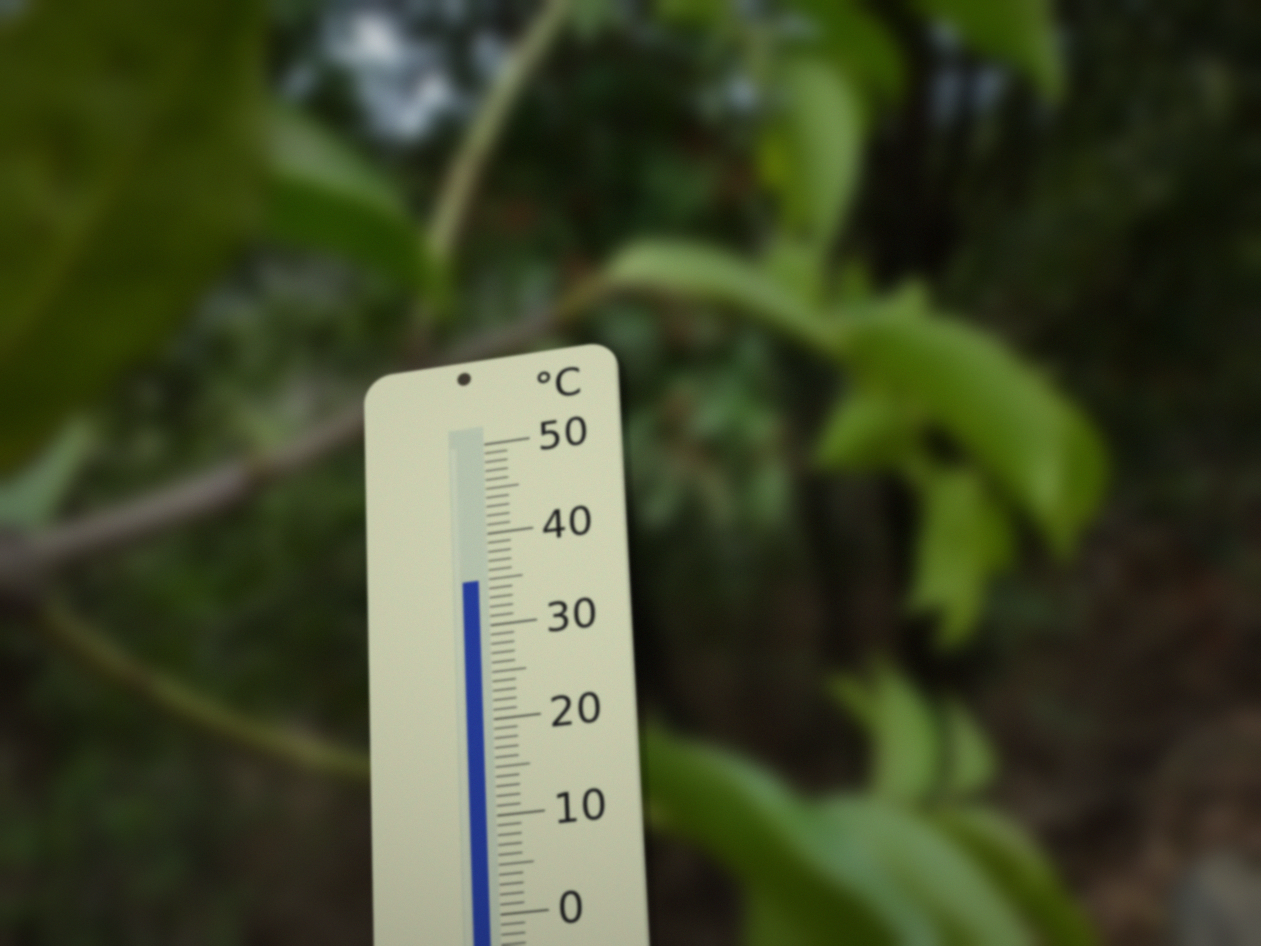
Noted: {"value": 35, "unit": "°C"}
